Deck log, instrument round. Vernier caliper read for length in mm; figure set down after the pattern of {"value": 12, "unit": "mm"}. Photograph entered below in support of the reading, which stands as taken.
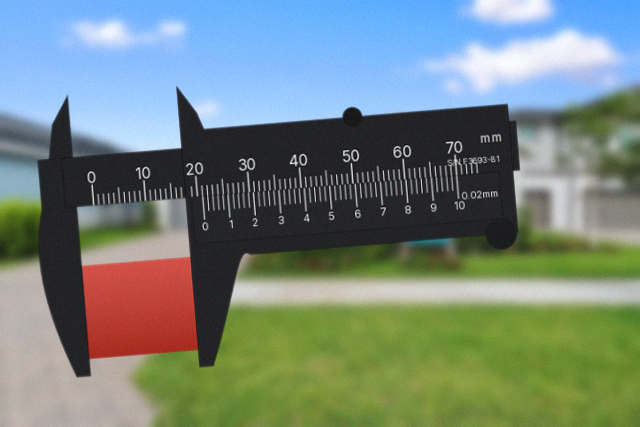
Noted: {"value": 21.0, "unit": "mm"}
